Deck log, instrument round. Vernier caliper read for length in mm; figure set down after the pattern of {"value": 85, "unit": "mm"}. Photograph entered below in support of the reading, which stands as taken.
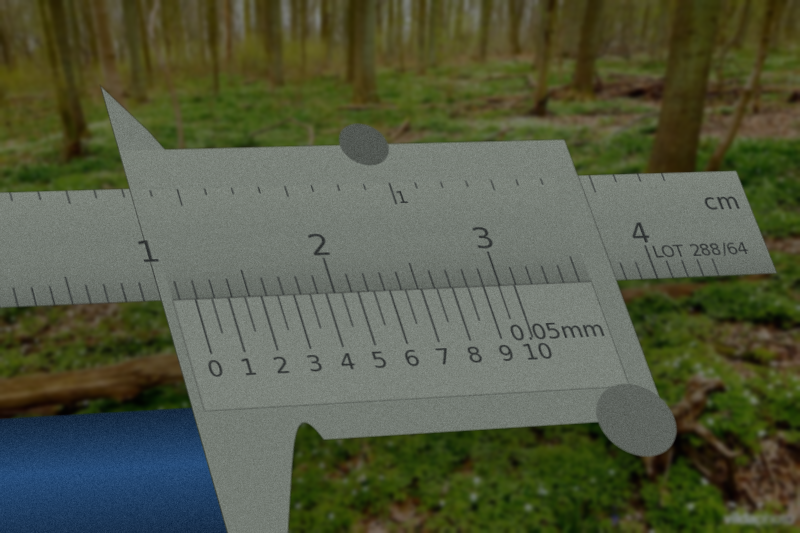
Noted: {"value": 11.9, "unit": "mm"}
